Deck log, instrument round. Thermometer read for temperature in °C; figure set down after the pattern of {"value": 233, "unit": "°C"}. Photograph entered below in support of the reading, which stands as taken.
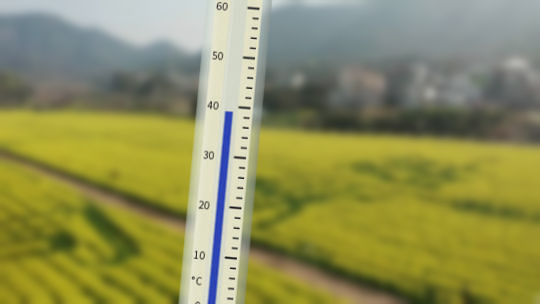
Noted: {"value": 39, "unit": "°C"}
